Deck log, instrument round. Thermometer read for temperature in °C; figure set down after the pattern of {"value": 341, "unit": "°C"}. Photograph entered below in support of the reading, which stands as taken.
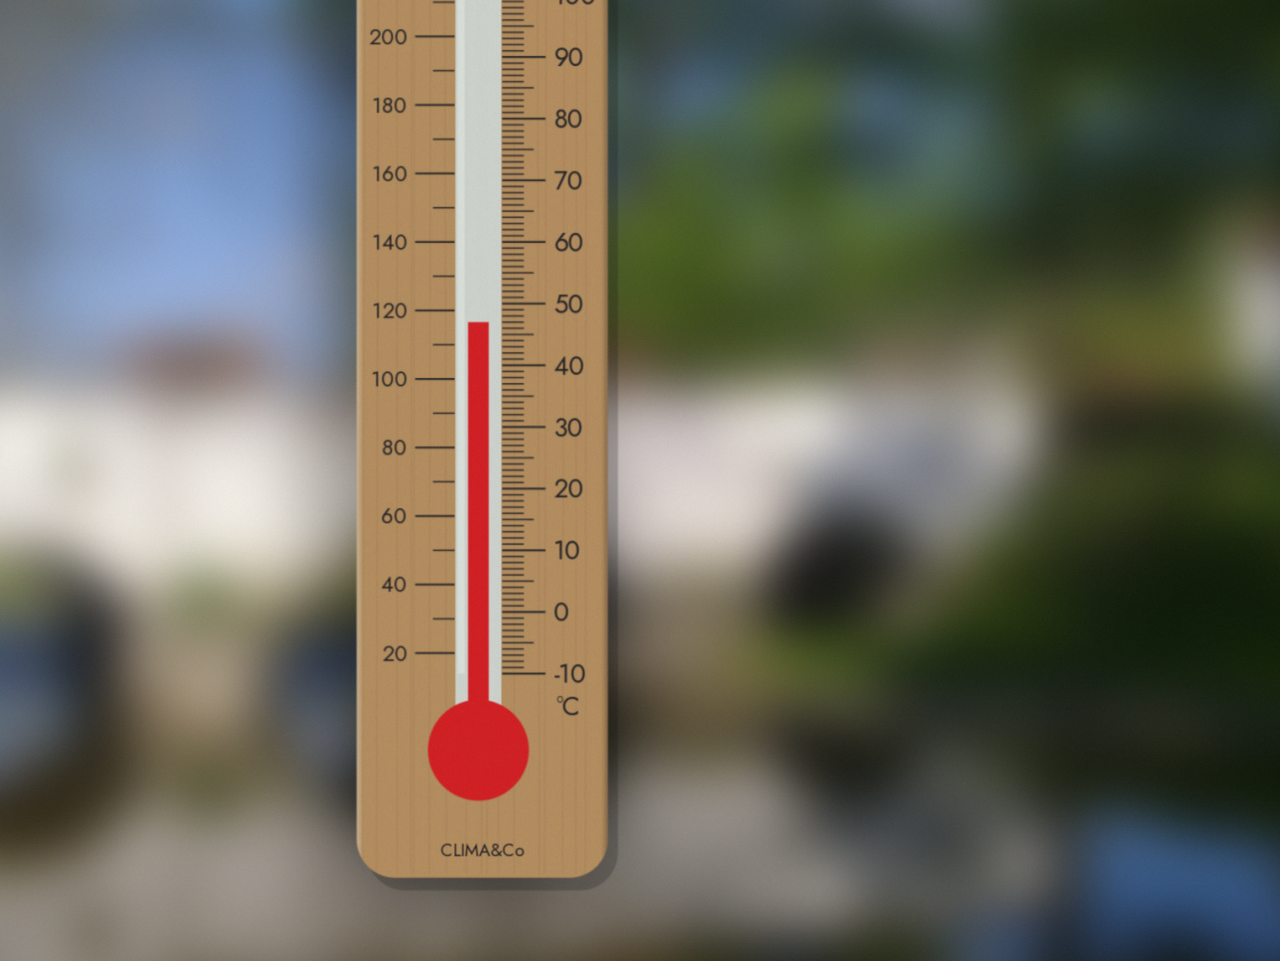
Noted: {"value": 47, "unit": "°C"}
